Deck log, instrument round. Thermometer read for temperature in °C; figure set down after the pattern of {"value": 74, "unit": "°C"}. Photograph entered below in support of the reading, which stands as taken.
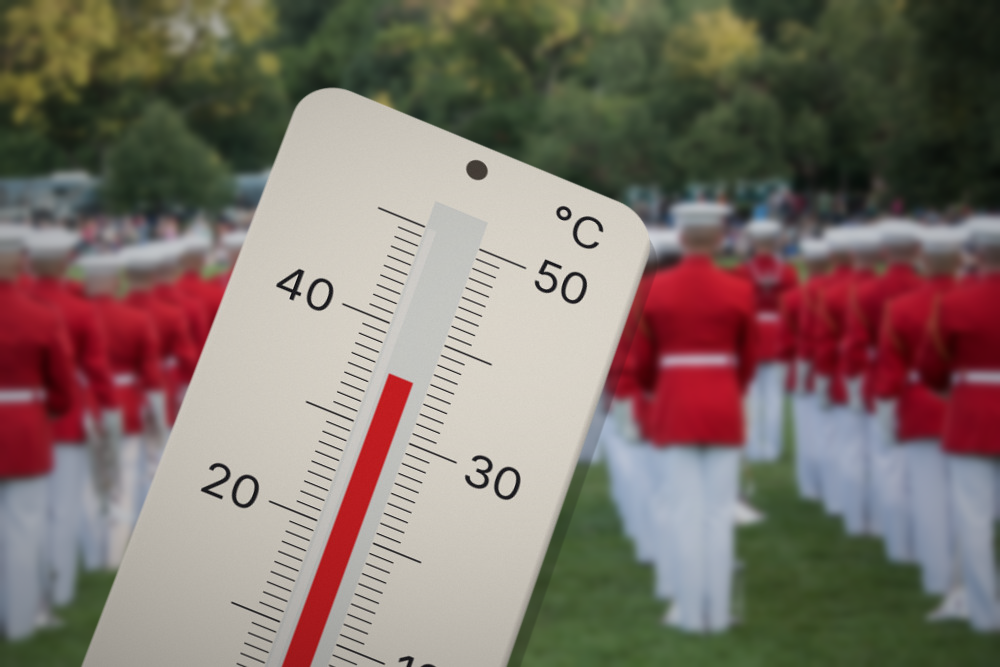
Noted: {"value": 35.5, "unit": "°C"}
